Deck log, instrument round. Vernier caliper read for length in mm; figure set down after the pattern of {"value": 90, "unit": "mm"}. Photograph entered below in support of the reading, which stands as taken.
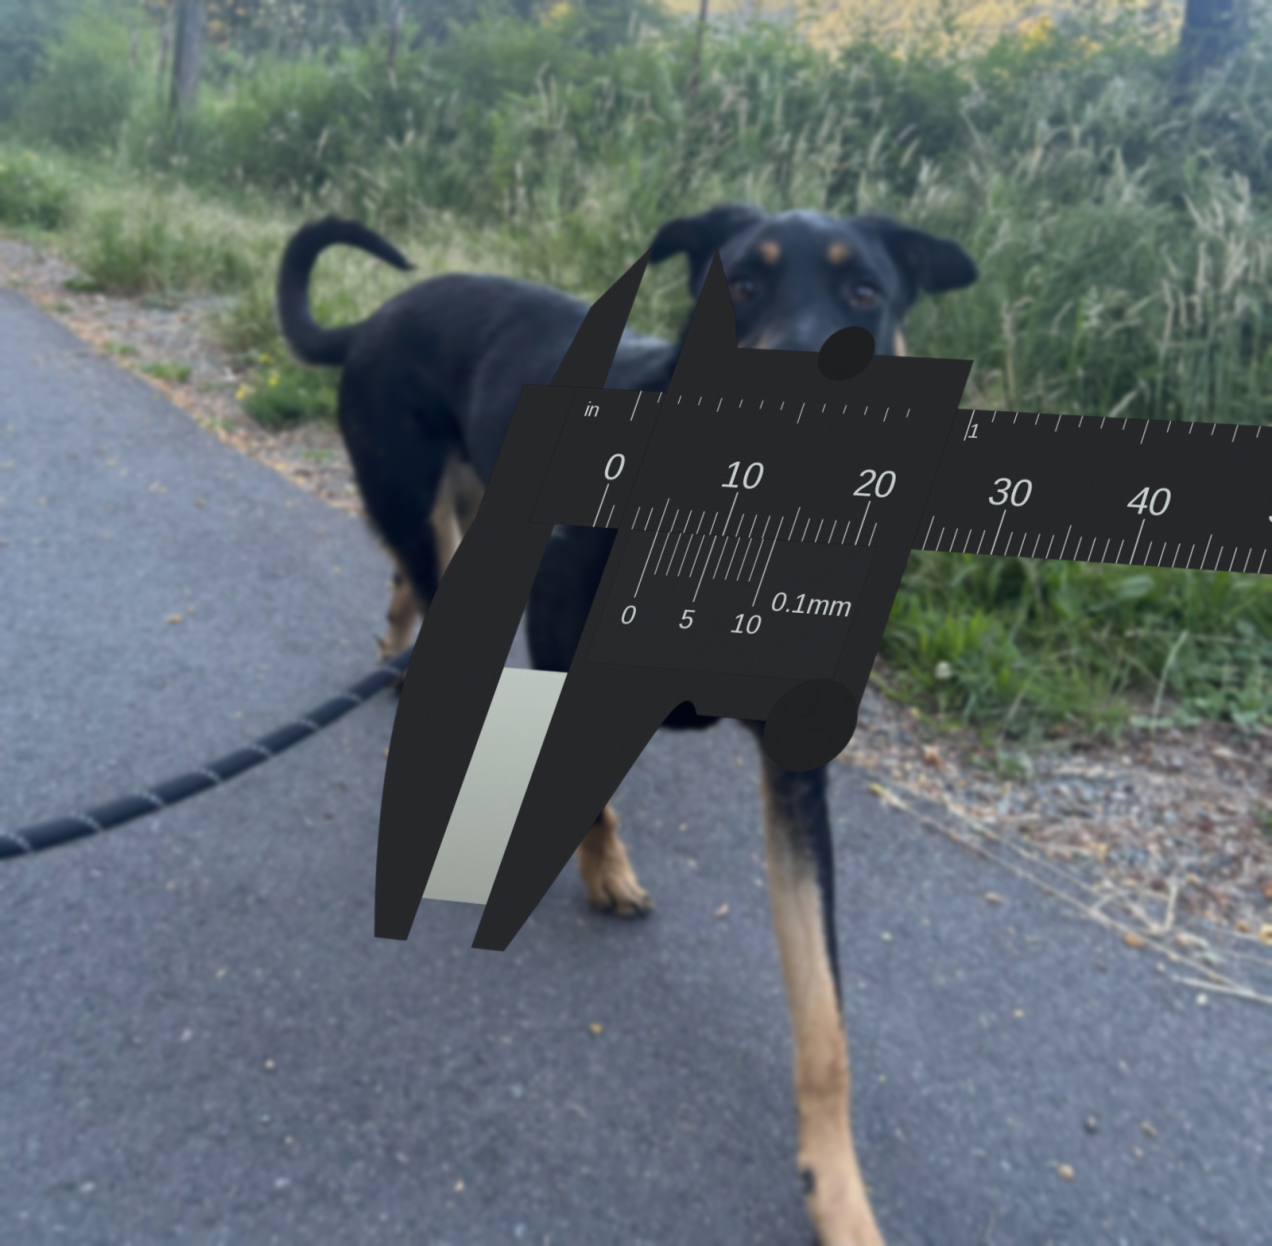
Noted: {"value": 5.0, "unit": "mm"}
